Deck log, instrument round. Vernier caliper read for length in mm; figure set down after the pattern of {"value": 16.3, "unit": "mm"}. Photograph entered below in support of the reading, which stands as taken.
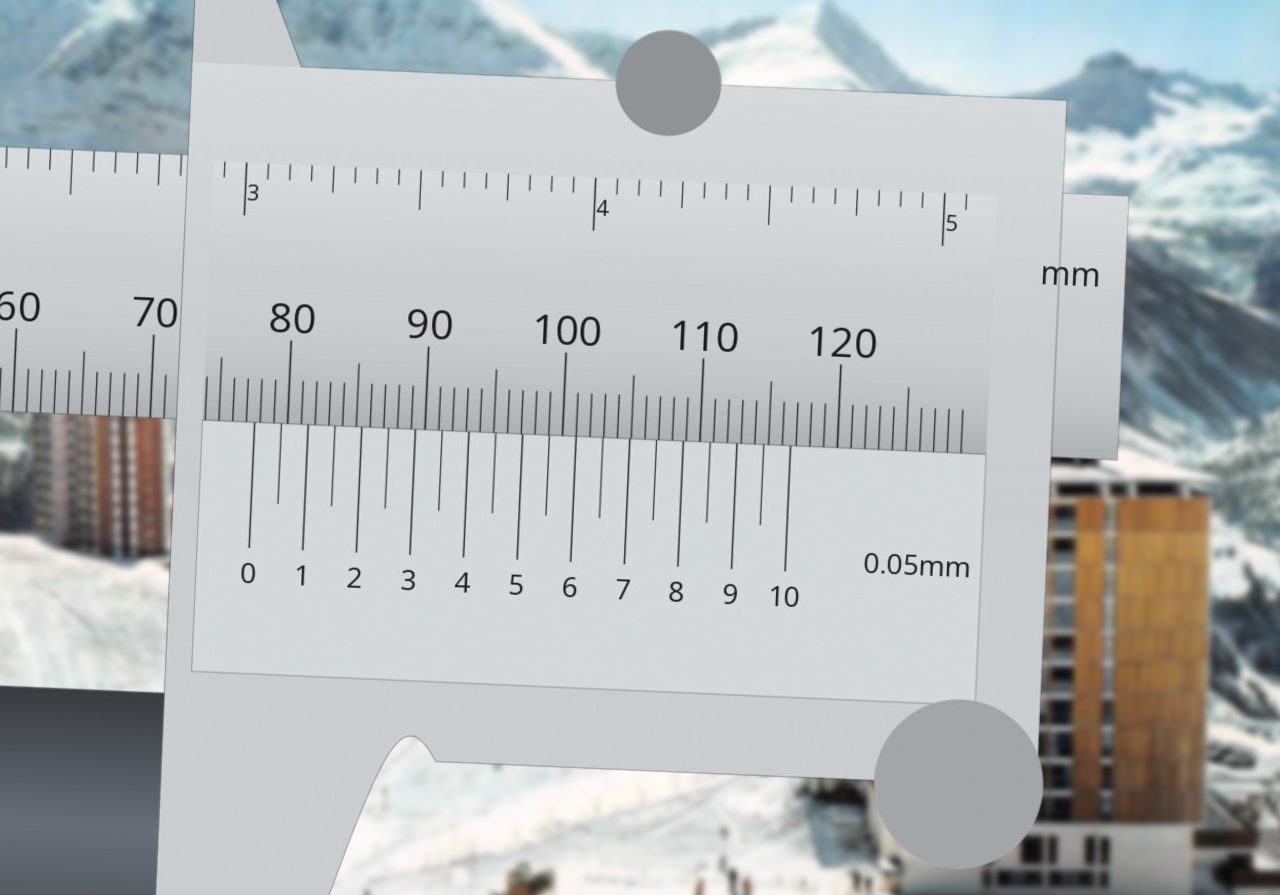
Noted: {"value": 77.6, "unit": "mm"}
